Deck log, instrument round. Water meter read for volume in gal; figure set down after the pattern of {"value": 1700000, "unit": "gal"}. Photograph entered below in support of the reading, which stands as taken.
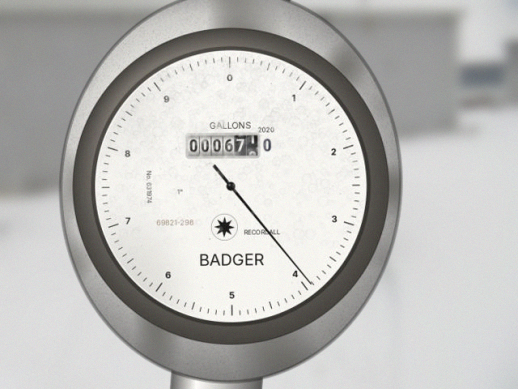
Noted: {"value": 6713.9, "unit": "gal"}
